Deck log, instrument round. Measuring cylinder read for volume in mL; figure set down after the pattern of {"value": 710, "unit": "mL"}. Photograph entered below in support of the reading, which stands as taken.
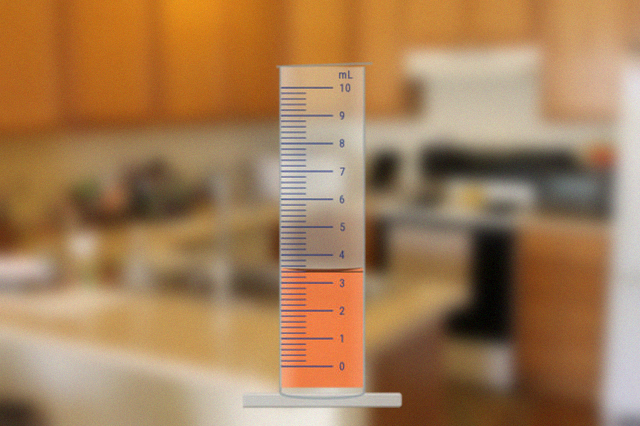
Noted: {"value": 3.4, "unit": "mL"}
